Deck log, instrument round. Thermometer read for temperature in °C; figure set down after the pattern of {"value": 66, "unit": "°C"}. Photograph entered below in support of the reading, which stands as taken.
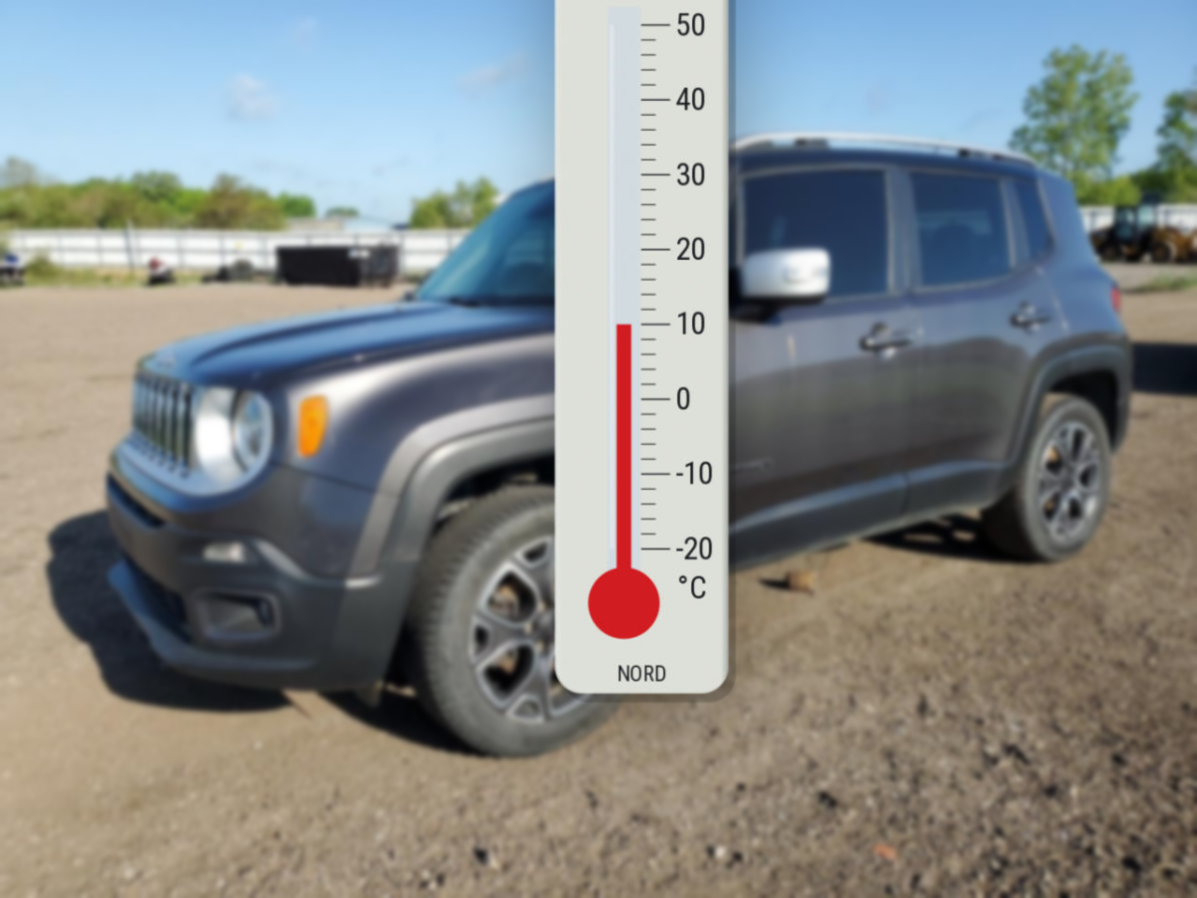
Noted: {"value": 10, "unit": "°C"}
